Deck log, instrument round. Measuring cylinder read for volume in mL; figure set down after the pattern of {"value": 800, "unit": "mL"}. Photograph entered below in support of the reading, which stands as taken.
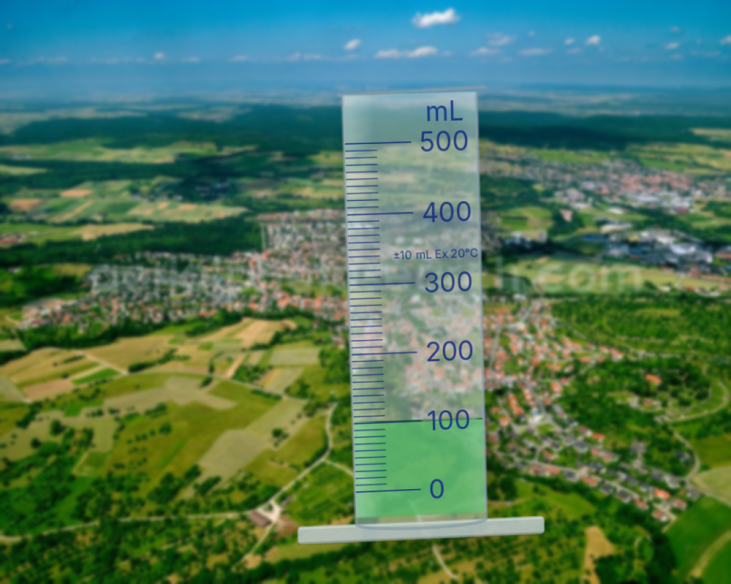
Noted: {"value": 100, "unit": "mL"}
